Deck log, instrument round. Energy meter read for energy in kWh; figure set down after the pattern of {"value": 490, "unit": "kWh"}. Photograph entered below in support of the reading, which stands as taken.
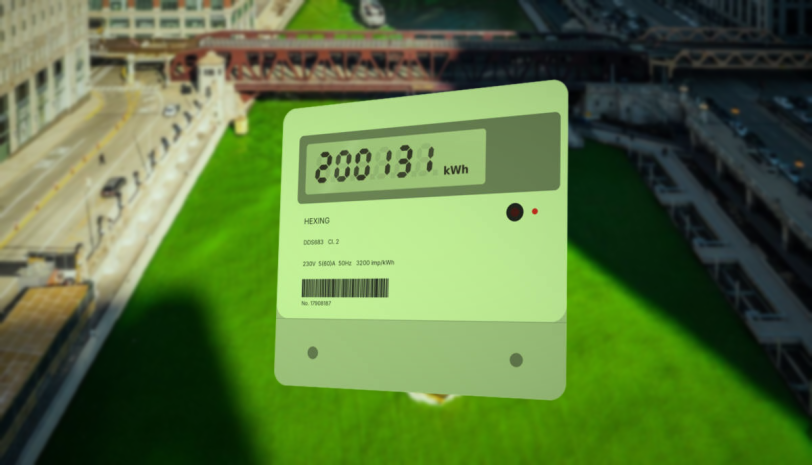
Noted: {"value": 200131, "unit": "kWh"}
